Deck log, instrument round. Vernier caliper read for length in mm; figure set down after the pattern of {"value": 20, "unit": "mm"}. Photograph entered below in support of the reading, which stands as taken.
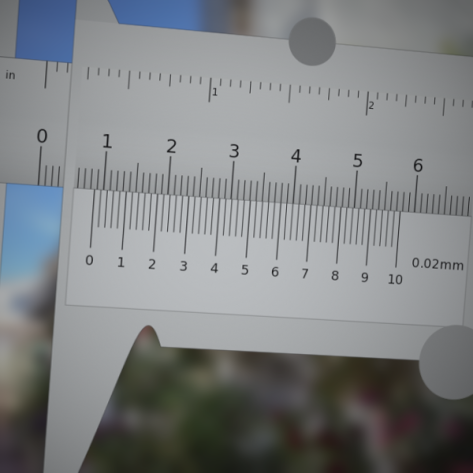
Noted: {"value": 8.6, "unit": "mm"}
